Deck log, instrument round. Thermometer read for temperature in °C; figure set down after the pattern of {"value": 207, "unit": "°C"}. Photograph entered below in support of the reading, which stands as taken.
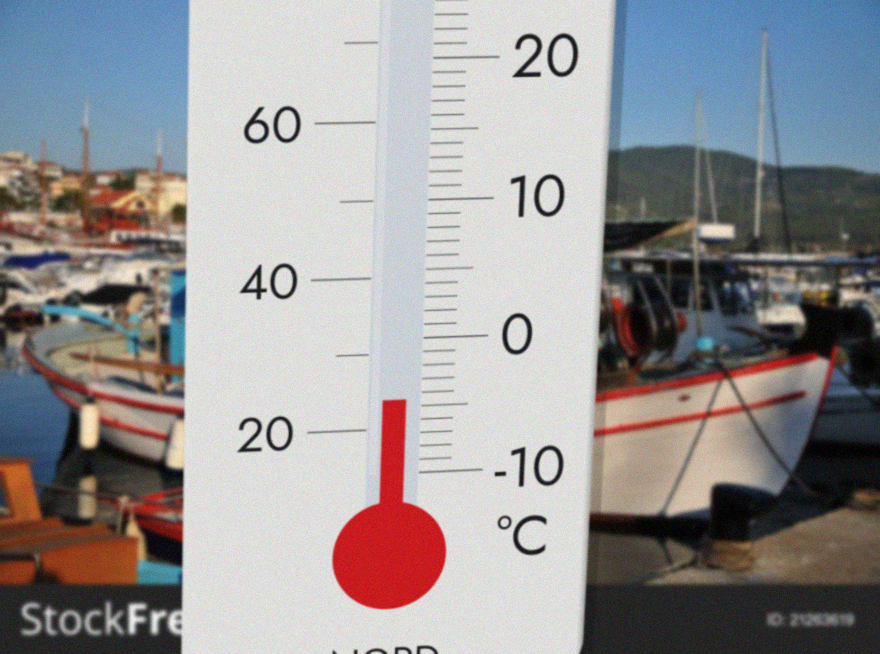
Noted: {"value": -4.5, "unit": "°C"}
